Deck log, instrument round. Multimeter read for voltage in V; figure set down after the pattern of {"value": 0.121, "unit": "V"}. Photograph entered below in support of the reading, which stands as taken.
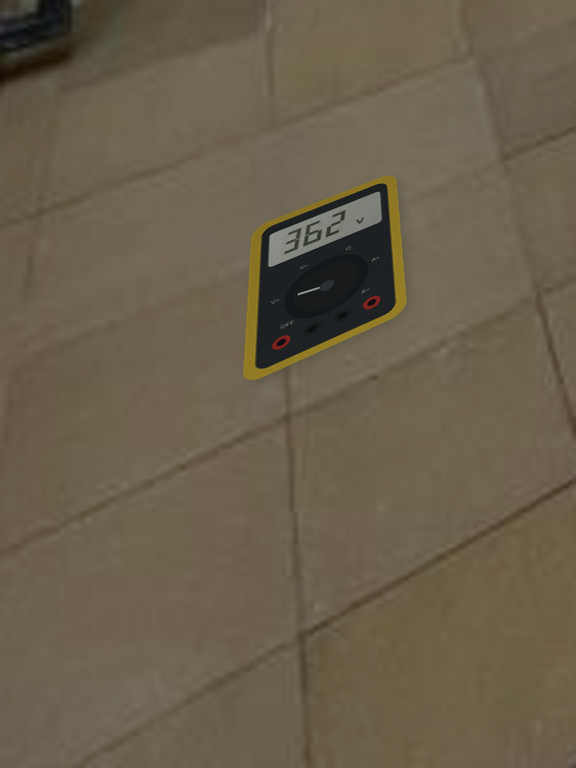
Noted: {"value": 362, "unit": "V"}
